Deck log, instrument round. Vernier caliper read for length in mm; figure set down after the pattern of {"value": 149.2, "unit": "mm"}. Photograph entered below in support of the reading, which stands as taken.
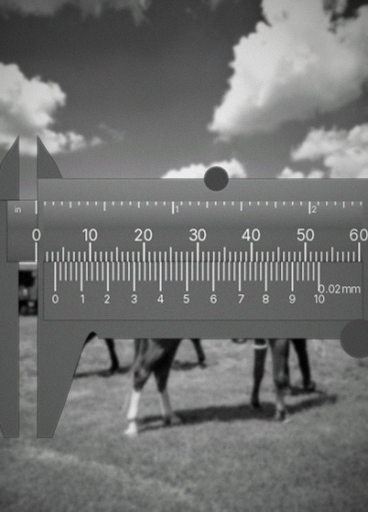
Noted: {"value": 3.5, "unit": "mm"}
